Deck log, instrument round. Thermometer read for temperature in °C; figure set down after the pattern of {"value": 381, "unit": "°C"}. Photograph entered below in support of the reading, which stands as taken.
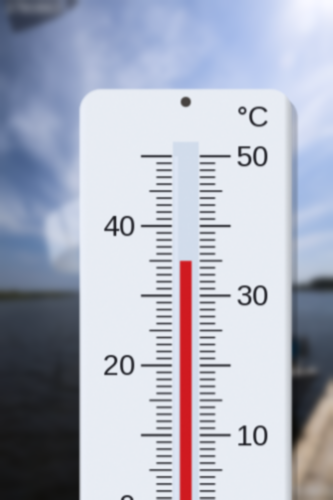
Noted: {"value": 35, "unit": "°C"}
